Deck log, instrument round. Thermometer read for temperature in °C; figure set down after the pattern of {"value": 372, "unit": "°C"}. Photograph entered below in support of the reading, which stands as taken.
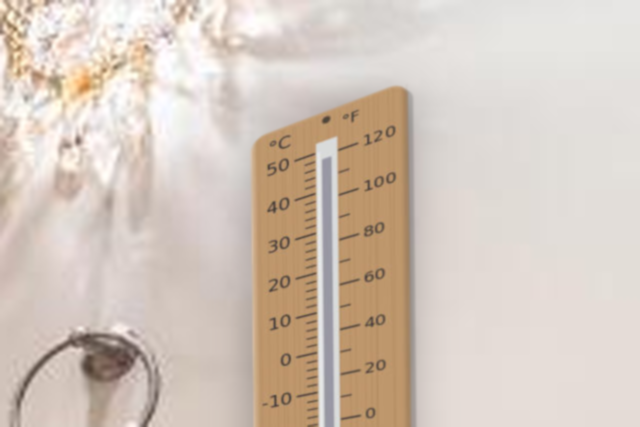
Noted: {"value": 48, "unit": "°C"}
